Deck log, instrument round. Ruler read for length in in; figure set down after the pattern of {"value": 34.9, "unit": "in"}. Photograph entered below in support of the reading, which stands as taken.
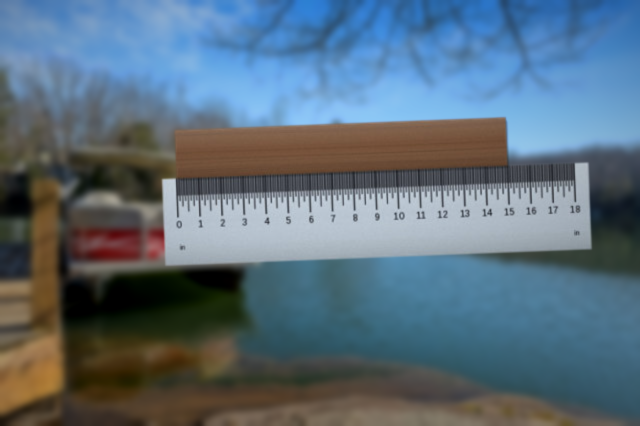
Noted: {"value": 15, "unit": "in"}
